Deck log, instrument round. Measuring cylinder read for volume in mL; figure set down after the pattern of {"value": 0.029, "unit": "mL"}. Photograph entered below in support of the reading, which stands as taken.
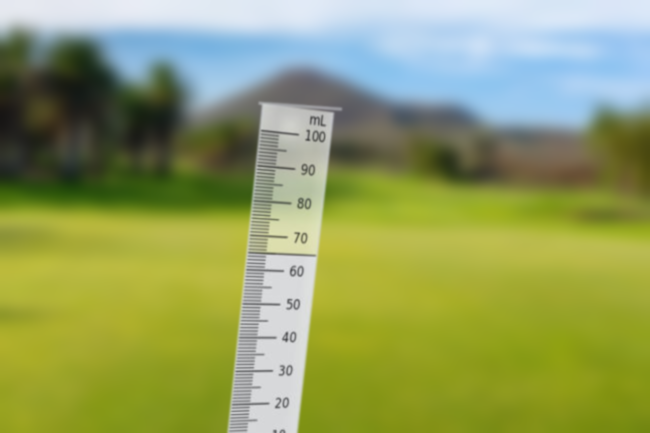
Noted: {"value": 65, "unit": "mL"}
